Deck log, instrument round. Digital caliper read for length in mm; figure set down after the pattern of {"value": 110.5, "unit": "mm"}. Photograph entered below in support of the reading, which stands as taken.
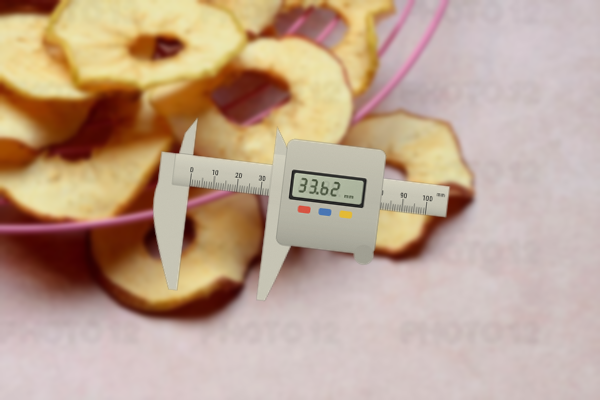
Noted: {"value": 33.62, "unit": "mm"}
